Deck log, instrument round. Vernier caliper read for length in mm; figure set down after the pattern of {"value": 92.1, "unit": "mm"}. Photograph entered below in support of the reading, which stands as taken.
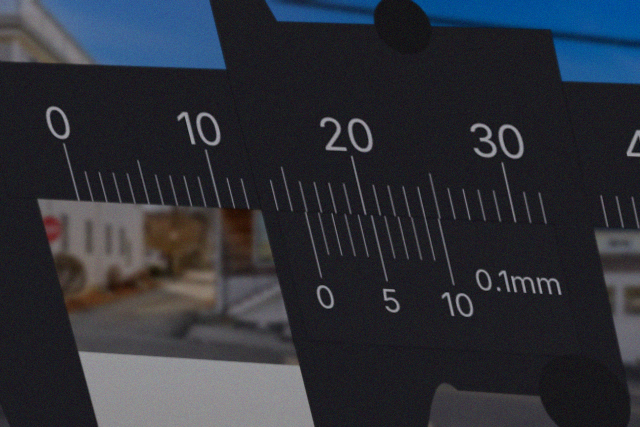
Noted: {"value": 15.9, "unit": "mm"}
